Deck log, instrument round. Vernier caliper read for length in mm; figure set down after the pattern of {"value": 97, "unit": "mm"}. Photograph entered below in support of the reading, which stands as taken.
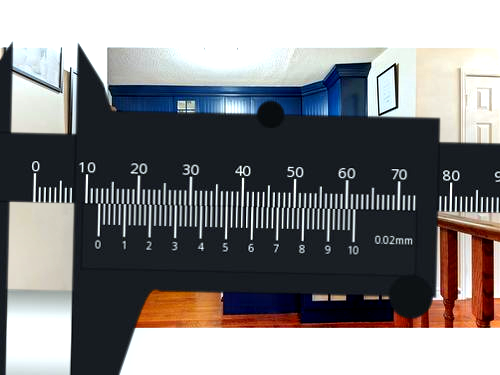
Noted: {"value": 12.5, "unit": "mm"}
